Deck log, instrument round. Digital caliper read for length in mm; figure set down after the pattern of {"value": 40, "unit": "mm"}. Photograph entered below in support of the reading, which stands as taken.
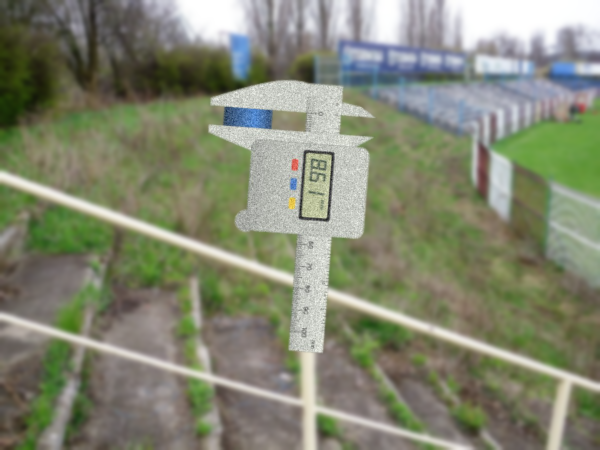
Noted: {"value": 8.61, "unit": "mm"}
